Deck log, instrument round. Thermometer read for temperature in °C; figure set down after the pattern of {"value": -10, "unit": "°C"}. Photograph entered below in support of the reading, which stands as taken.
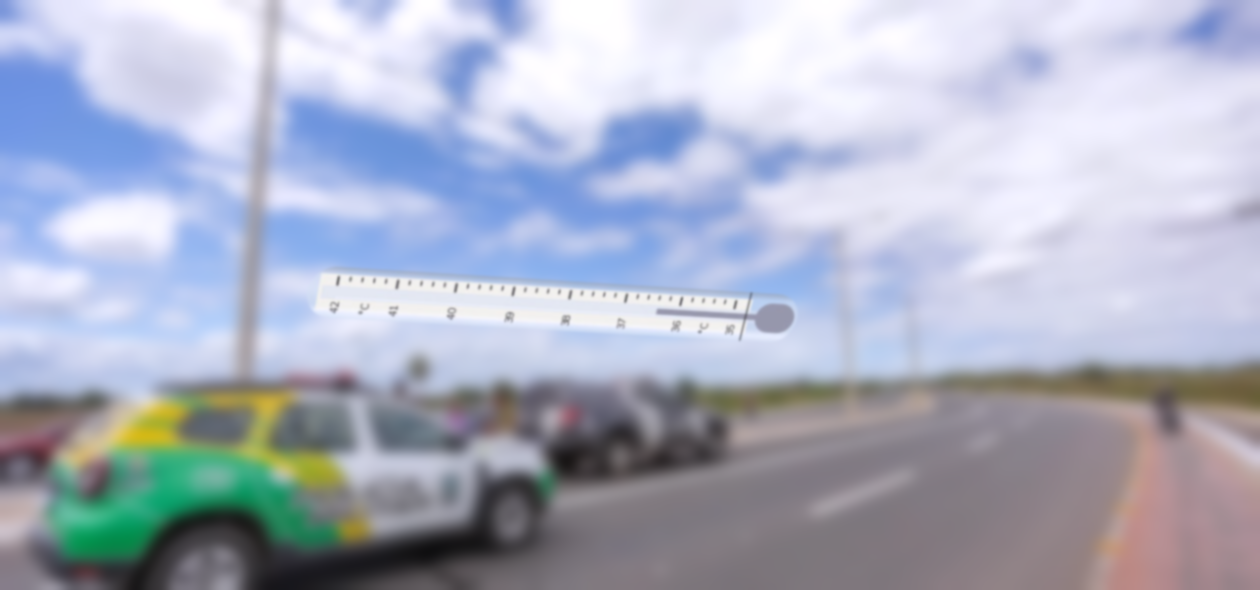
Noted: {"value": 36.4, "unit": "°C"}
